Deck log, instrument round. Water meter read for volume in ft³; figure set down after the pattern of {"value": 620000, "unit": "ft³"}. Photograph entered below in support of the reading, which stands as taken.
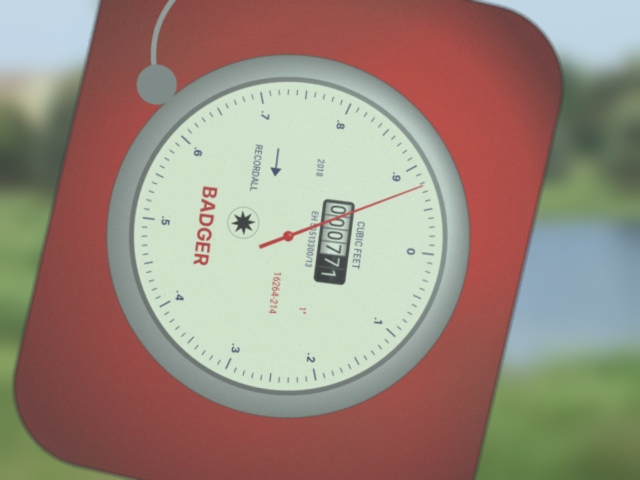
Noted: {"value": 770.92, "unit": "ft³"}
